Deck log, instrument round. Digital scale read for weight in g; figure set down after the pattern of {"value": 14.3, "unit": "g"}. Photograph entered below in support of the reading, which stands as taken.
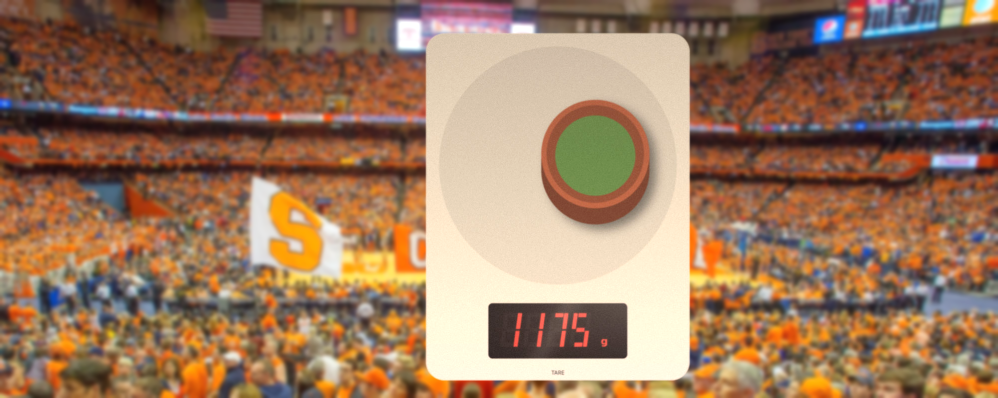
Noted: {"value": 1175, "unit": "g"}
